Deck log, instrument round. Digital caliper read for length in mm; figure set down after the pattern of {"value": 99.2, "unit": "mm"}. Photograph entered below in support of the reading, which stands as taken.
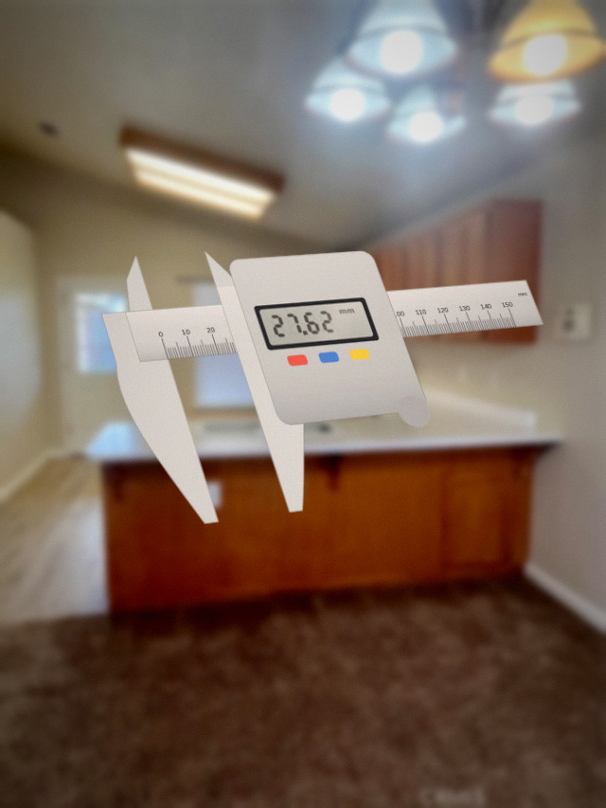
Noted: {"value": 27.62, "unit": "mm"}
